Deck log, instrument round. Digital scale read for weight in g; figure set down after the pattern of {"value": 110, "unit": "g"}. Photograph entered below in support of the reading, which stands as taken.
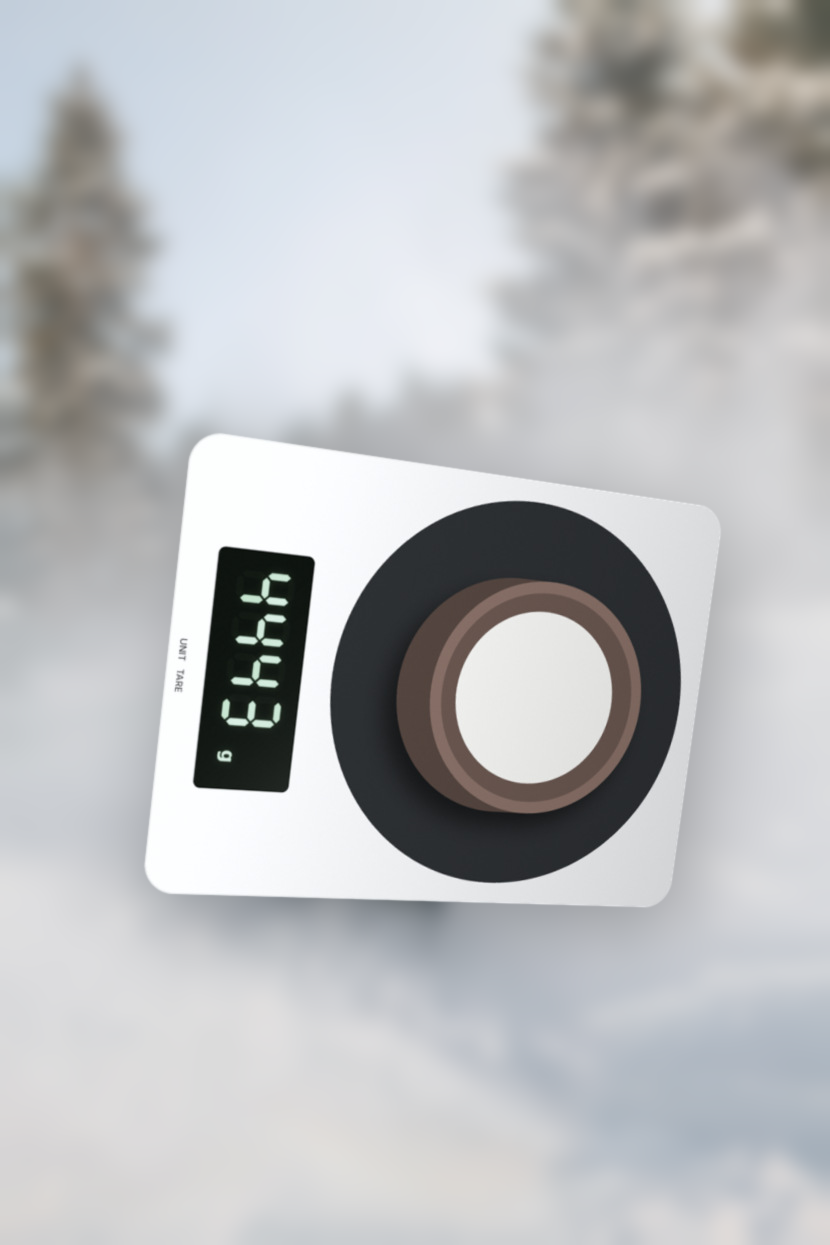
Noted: {"value": 4443, "unit": "g"}
